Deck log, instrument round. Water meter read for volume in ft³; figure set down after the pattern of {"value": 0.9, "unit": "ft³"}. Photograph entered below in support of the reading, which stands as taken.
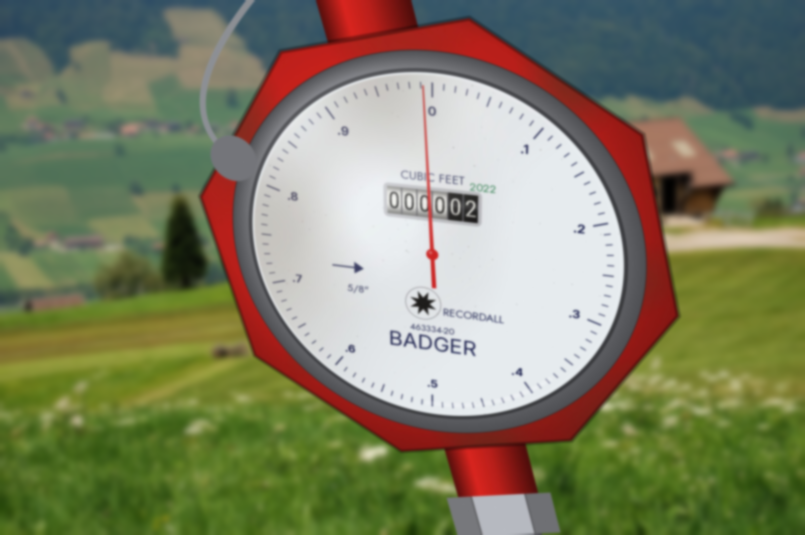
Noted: {"value": 1.99, "unit": "ft³"}
